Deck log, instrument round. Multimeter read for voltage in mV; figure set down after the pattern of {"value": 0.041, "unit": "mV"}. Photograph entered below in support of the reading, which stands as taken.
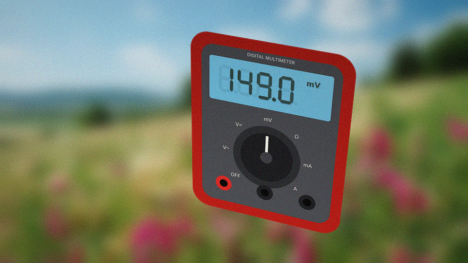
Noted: {"value": 149.0, "unit": "mV"}
